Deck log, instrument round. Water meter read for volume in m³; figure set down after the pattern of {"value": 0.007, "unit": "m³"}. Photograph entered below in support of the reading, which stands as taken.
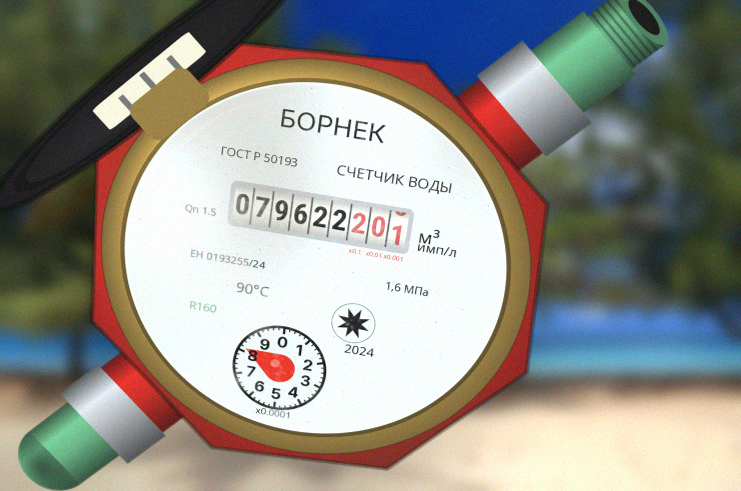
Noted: {"value": 79622.2008, "unit": "m³"}
